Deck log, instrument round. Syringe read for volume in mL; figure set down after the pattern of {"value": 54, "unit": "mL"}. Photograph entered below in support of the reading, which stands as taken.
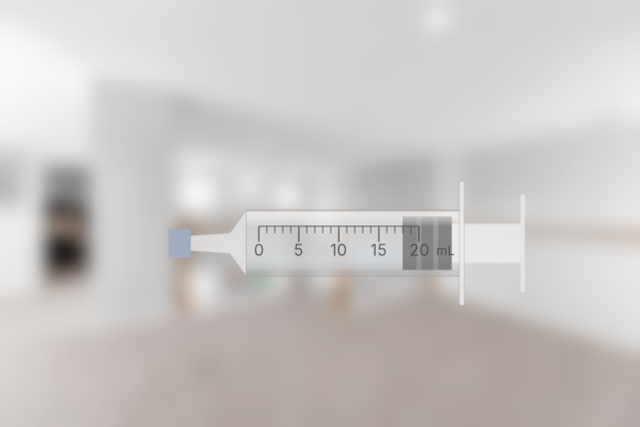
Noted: {"value": 18, "unit": "mL"}
